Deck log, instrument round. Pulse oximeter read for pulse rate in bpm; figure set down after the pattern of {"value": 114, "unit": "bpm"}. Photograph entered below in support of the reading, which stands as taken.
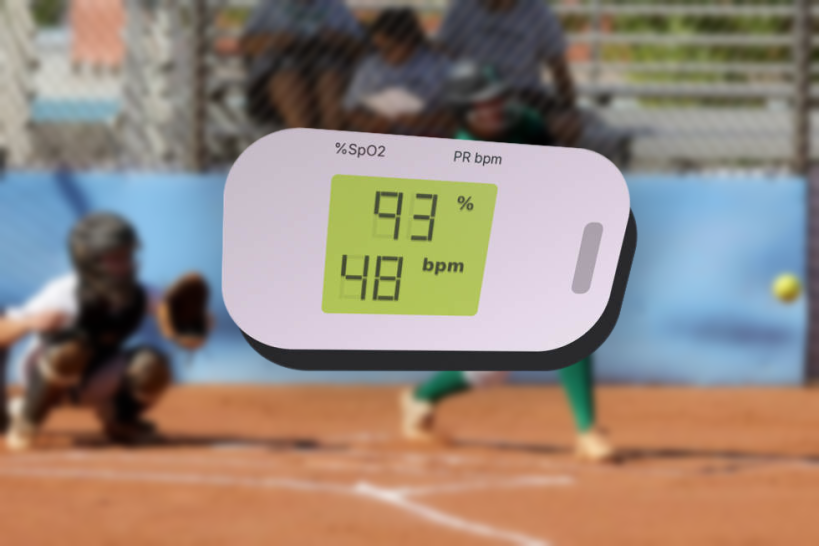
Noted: {"value": 48, "unit": "bpm"}
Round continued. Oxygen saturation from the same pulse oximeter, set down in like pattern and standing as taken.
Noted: {"value": 93, "unit": "%"}
